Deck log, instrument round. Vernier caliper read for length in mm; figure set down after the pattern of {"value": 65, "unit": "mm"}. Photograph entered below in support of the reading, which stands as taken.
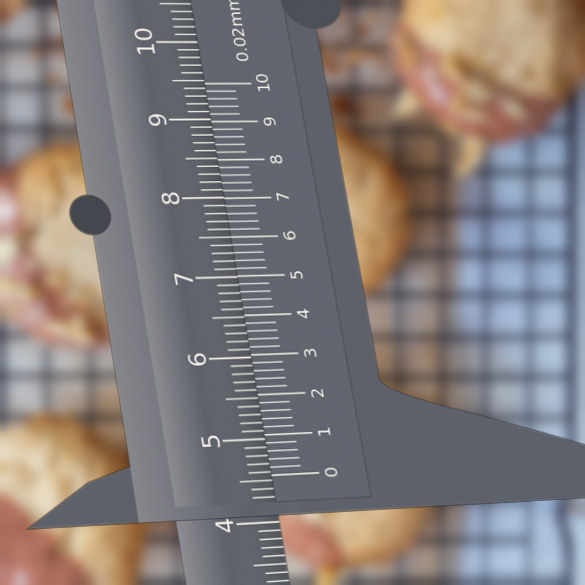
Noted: {"value": 45.6, "unit": "mm"}
